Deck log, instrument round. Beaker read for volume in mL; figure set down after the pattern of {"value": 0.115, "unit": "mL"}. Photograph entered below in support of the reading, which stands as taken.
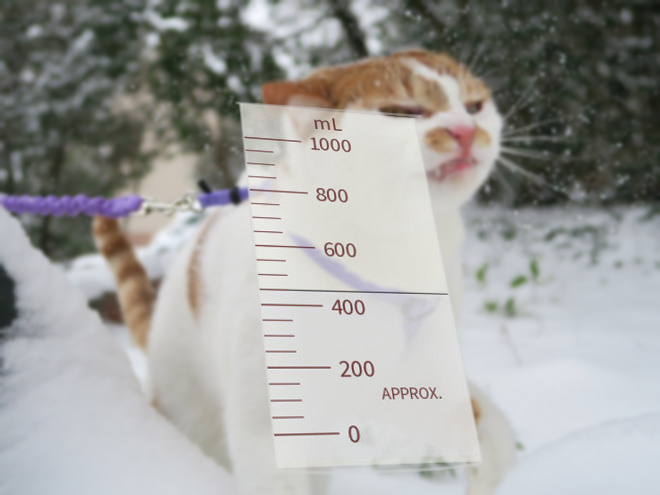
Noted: {"value": 450, "unit": "mL"}
